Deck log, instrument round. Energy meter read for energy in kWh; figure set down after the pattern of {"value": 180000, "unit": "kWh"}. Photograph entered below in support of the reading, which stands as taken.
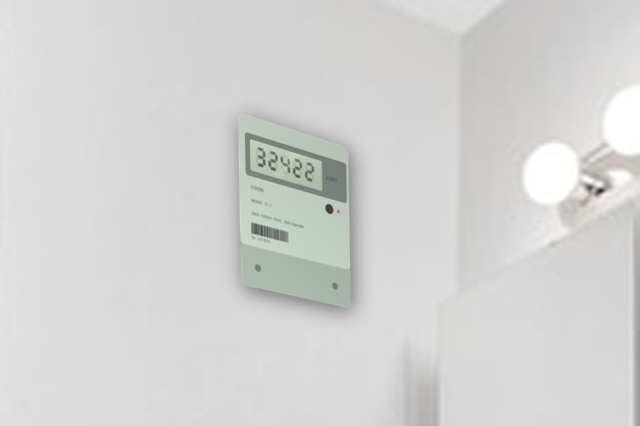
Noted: {"value": 32422, "unit": "kWh"}
